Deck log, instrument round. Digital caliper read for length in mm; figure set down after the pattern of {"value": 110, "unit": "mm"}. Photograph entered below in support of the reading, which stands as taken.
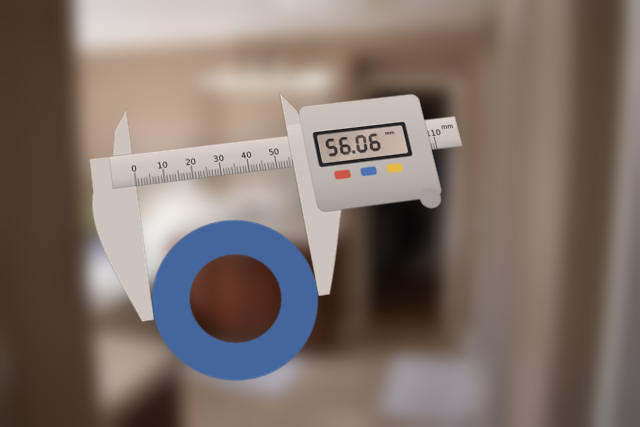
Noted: {"value": 56.06, "unit": "mm"}
